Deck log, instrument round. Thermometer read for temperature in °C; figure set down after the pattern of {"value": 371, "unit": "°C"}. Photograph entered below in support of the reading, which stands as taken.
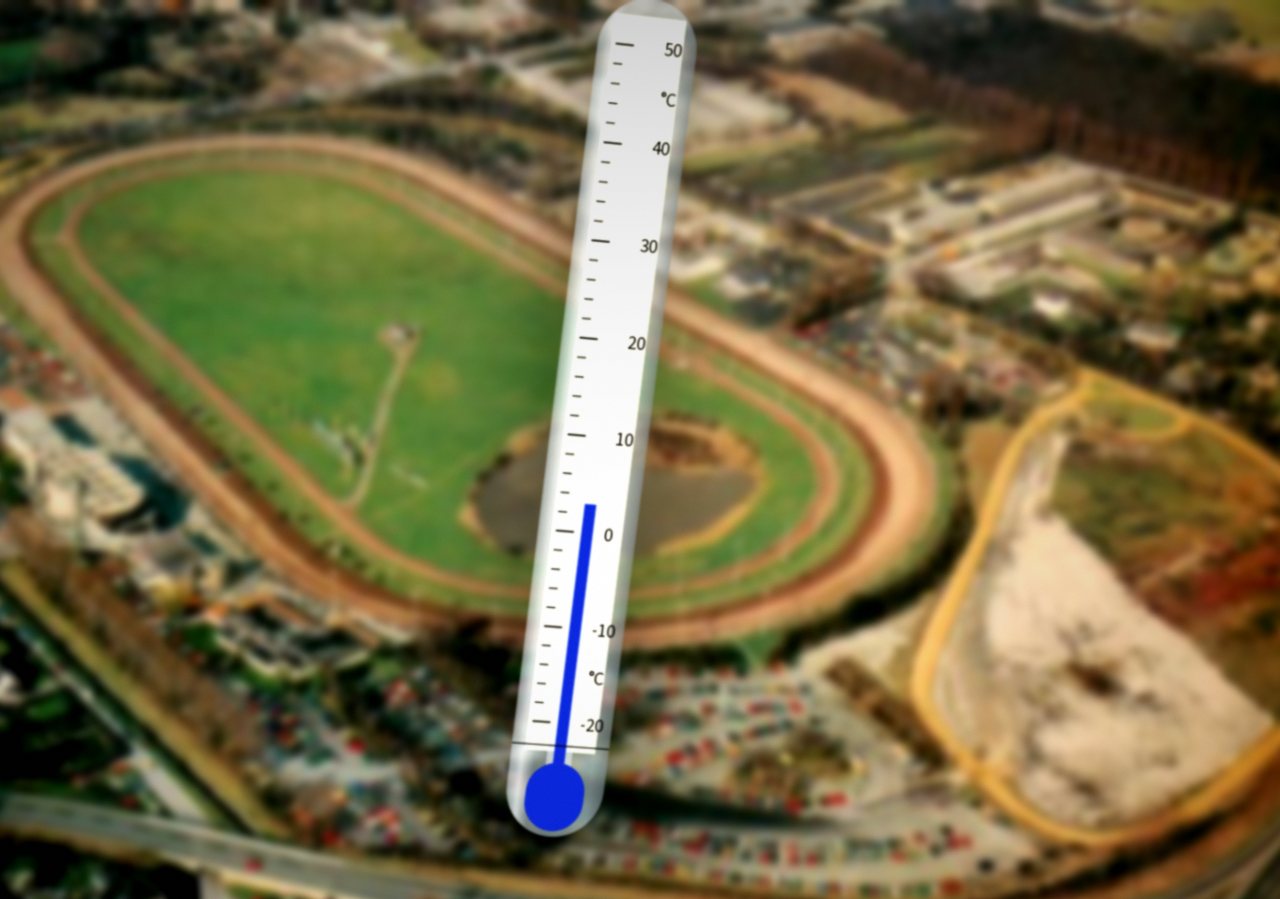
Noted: {"value": 3, "unit": "°C"}
